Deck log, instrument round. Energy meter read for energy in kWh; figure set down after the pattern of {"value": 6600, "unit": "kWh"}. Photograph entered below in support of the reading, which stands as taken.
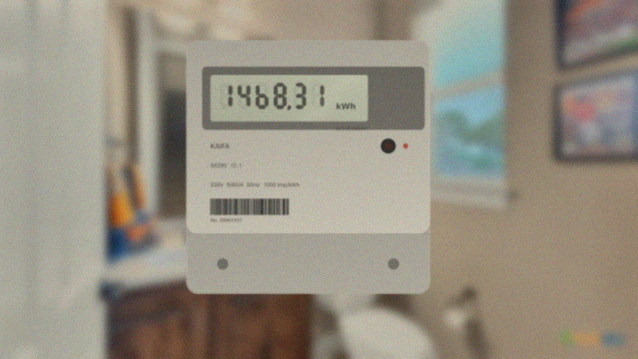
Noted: {"value": 1468.31, "unit": "kWh"}
